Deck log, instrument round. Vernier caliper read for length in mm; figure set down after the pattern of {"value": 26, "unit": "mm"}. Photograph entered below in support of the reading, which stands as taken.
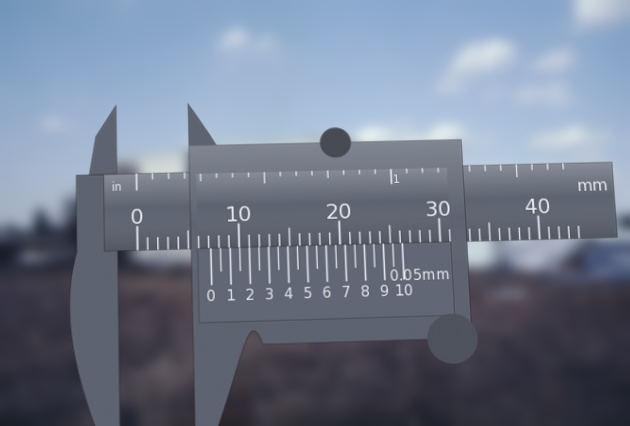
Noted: {"value": 7.2, "unit": "mm"}
